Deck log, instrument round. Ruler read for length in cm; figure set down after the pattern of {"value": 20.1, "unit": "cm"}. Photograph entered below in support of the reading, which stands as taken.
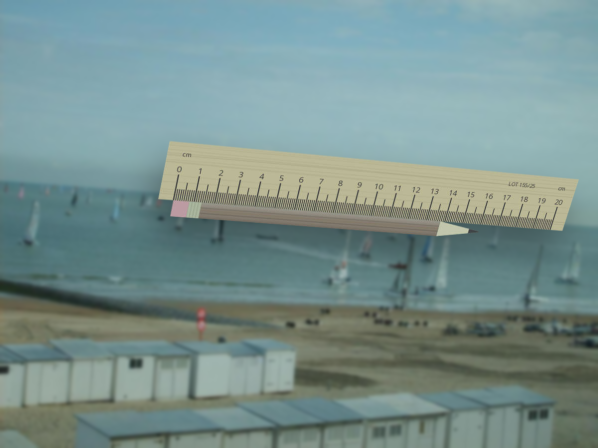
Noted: {"value": 16, "unit": "cm"}
